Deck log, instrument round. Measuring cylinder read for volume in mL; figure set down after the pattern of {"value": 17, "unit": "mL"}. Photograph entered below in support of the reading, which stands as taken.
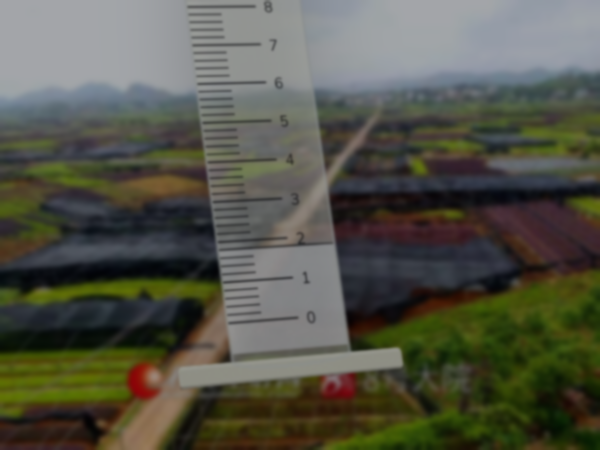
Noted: {"value": 1.8, "unit": "mL"}
